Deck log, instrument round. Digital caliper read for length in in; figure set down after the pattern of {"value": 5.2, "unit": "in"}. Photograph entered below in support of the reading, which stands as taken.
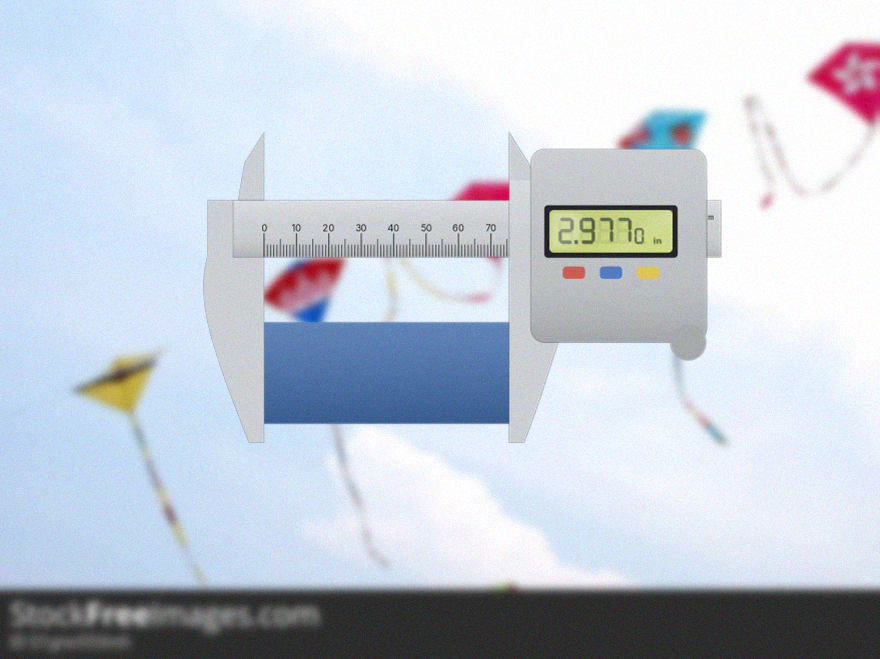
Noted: {"value": 2.9770, "unit": "in"}
